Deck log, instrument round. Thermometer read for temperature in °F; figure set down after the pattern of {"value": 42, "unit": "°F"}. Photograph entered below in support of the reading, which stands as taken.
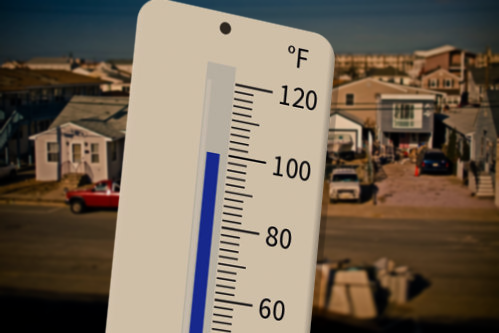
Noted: {"value": 100, "unit": "°F"}
